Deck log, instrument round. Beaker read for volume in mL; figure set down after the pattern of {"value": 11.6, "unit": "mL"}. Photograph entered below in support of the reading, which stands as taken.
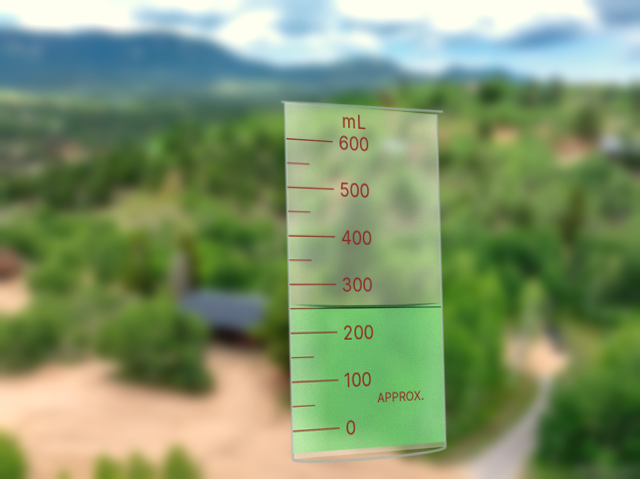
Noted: {"value": 250, "unit": "mL"}
